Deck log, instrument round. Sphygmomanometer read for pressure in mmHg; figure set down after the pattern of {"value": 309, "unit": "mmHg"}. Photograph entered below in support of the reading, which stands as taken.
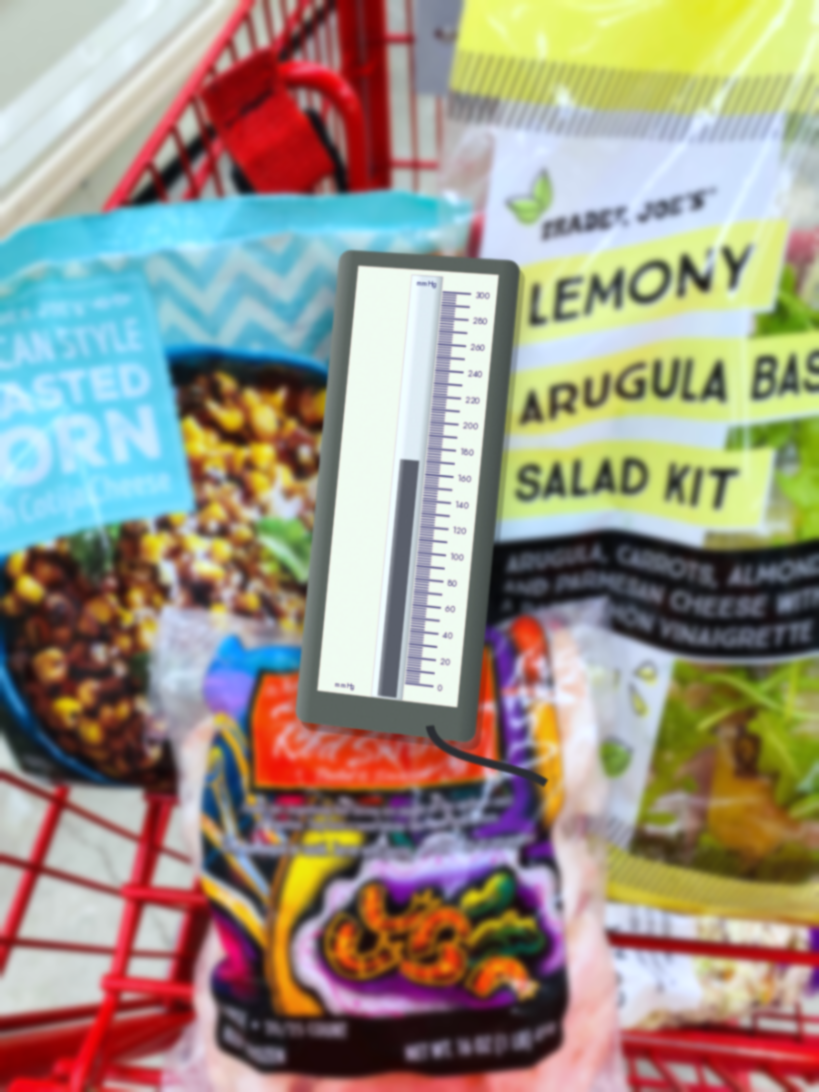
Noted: {"value": 170, "unit": "mmHg"}
